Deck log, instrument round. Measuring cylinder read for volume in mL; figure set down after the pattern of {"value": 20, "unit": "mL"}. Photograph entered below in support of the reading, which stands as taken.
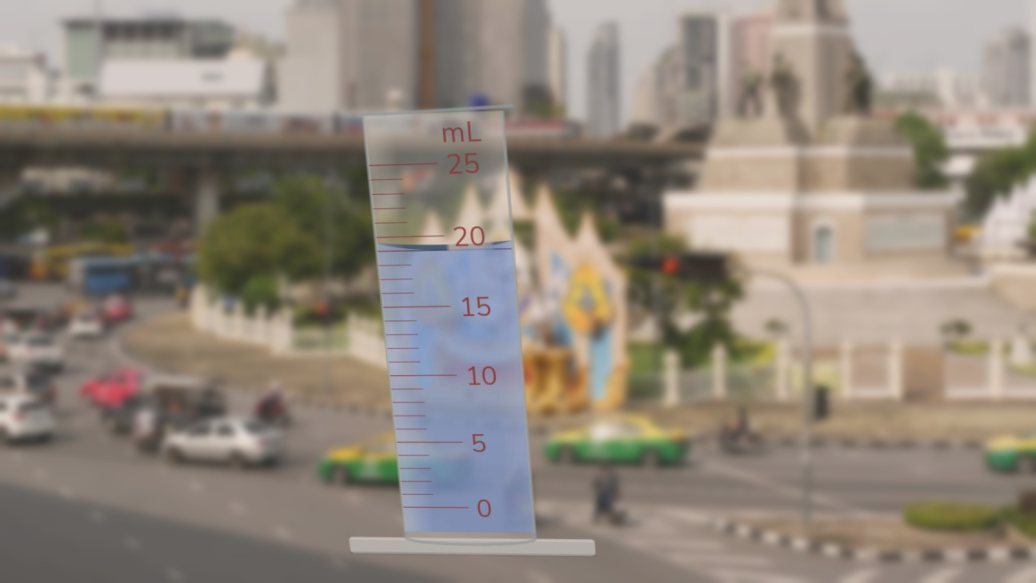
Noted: {"value": 19, "unit": "mL"}
